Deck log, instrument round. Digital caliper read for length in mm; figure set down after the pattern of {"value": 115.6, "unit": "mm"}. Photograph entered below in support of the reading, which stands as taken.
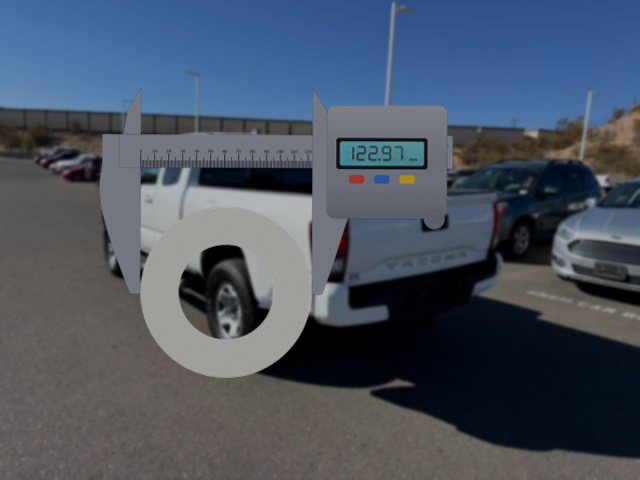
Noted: {"value": 122.97, "unit": "mm"}
